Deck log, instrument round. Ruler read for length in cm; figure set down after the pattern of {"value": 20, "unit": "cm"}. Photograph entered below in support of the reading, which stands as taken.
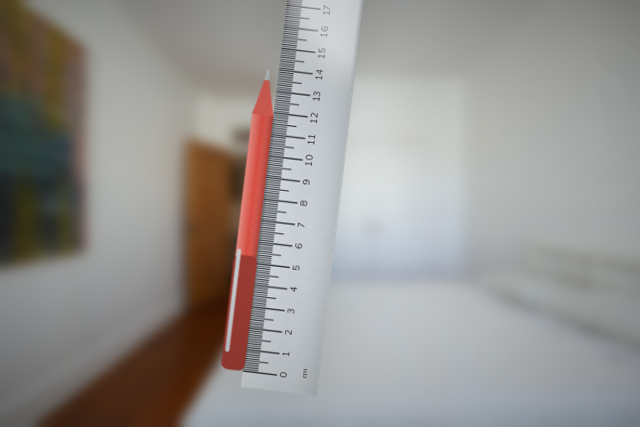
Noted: {"value": 14, "unit": "cm"}
